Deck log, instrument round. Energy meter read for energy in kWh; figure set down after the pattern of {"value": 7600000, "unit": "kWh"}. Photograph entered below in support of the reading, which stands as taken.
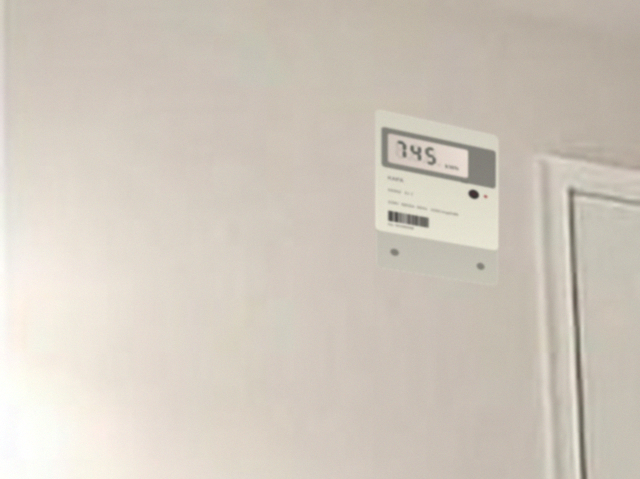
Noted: {"value": 745, "unit": "kWh"}
